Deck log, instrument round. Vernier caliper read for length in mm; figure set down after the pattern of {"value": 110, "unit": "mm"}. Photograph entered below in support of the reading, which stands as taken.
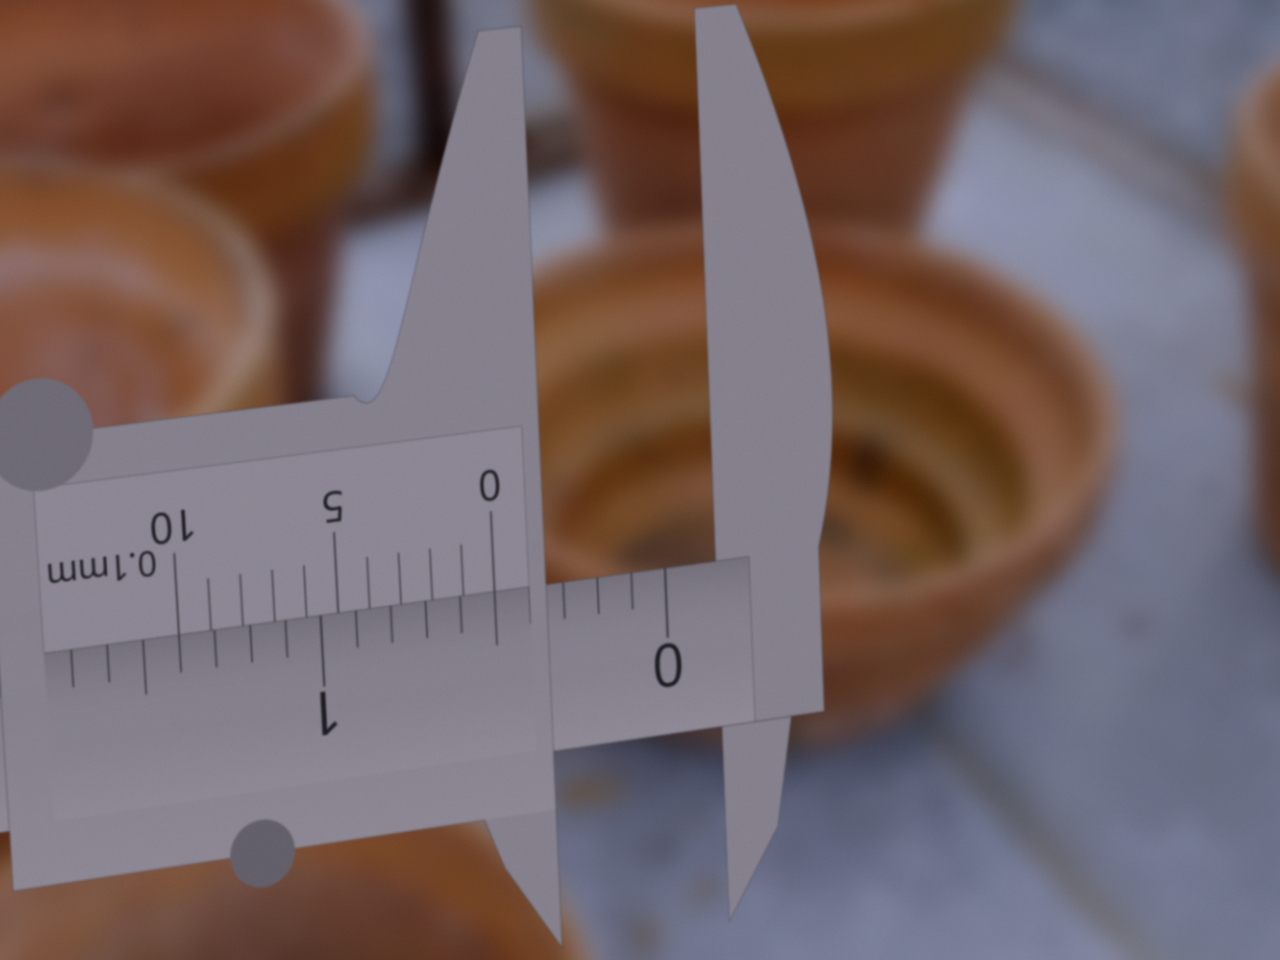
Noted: {"value": 5.0, "unit": "mm"}
